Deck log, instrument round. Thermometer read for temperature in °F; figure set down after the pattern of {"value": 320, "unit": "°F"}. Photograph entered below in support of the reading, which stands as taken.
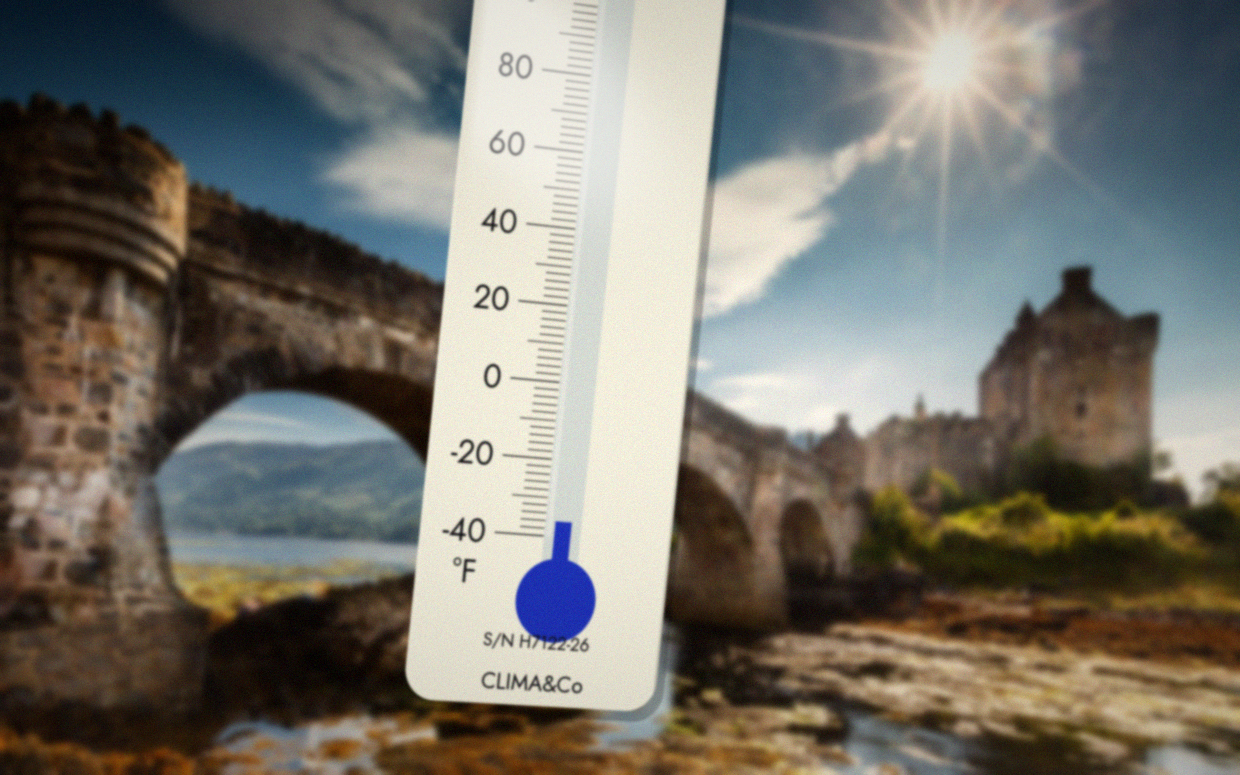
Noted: {"value": -36, "unit": "°F"}
